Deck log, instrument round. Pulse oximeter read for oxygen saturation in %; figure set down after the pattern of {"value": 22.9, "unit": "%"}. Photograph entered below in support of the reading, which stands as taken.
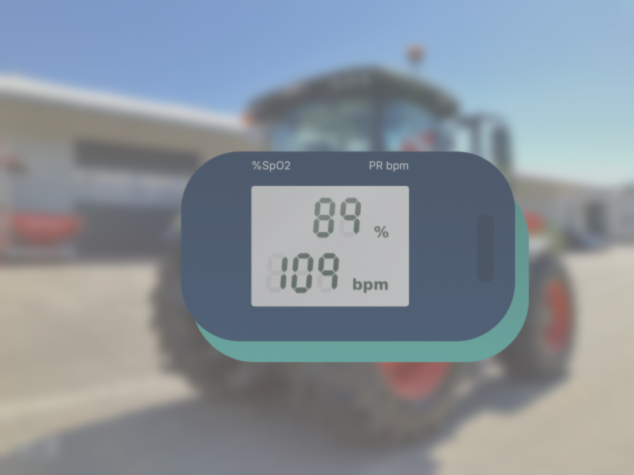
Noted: {"value": 89, "unit": "%"}
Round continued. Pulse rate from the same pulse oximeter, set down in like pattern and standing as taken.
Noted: {"value": 109, "unit": "bpm"}
